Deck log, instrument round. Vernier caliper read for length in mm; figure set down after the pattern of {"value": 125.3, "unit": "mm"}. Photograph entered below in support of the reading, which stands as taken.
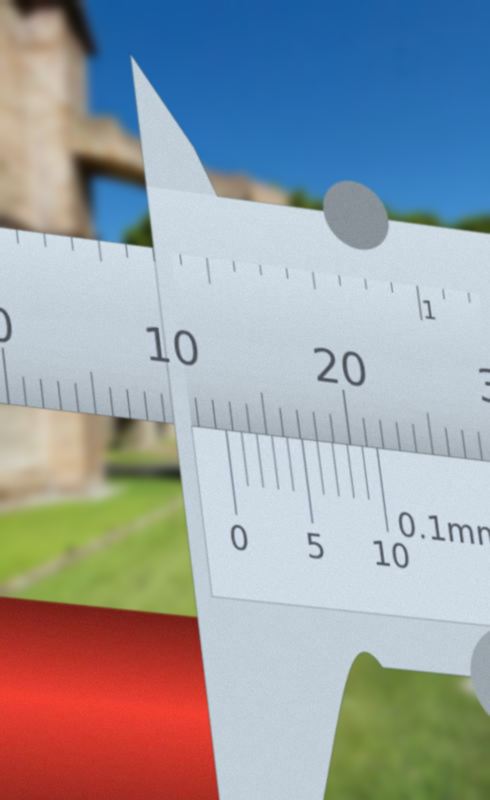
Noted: {"value": 12.6, "unit": "mm"}
